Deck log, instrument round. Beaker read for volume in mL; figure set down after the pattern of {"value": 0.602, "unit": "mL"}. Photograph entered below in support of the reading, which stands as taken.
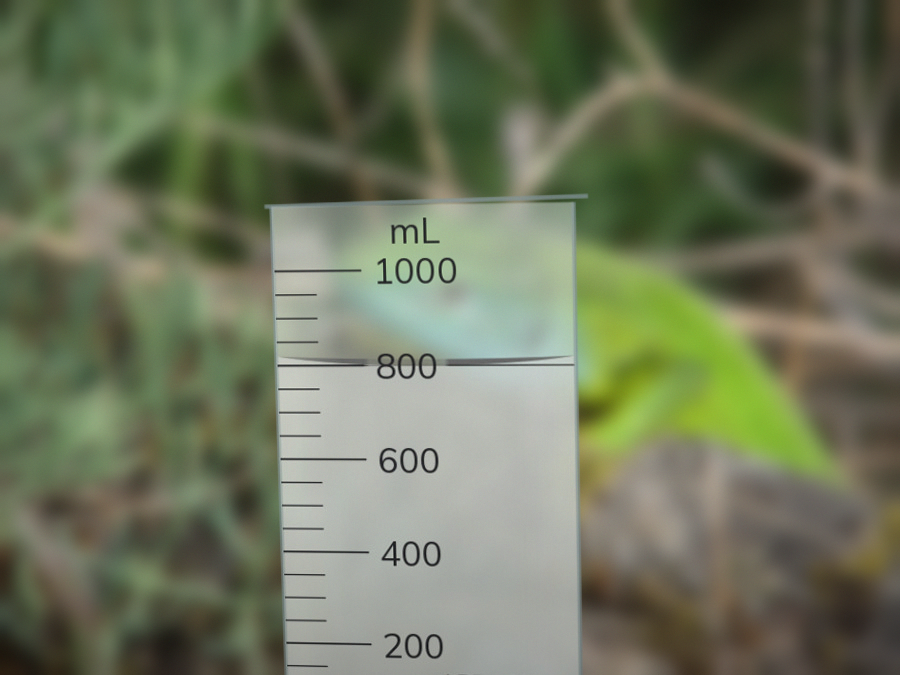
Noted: {"value": 800, "unit": "mL"}
